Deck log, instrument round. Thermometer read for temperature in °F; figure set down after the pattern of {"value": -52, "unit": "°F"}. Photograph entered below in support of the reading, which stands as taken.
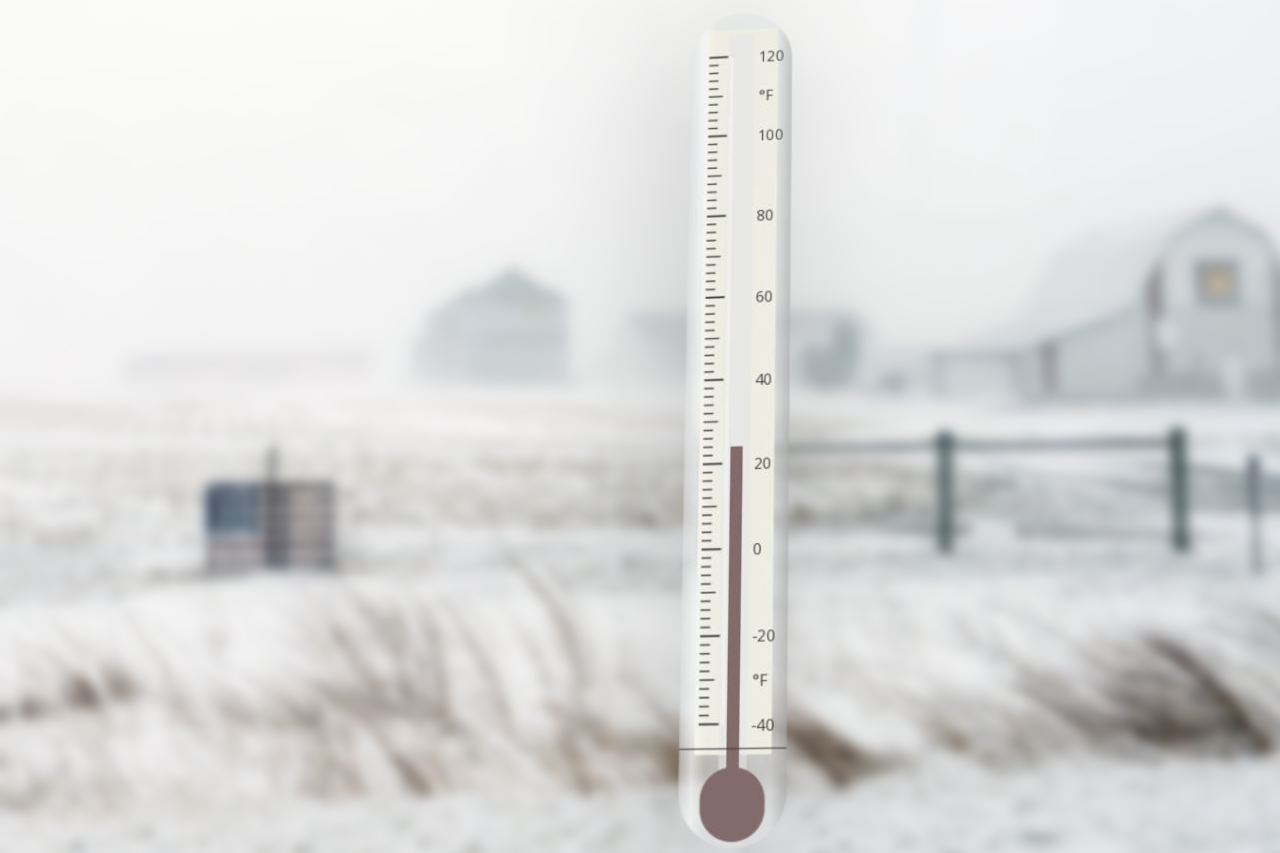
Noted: {"value": 24, "unit": "°F"}
